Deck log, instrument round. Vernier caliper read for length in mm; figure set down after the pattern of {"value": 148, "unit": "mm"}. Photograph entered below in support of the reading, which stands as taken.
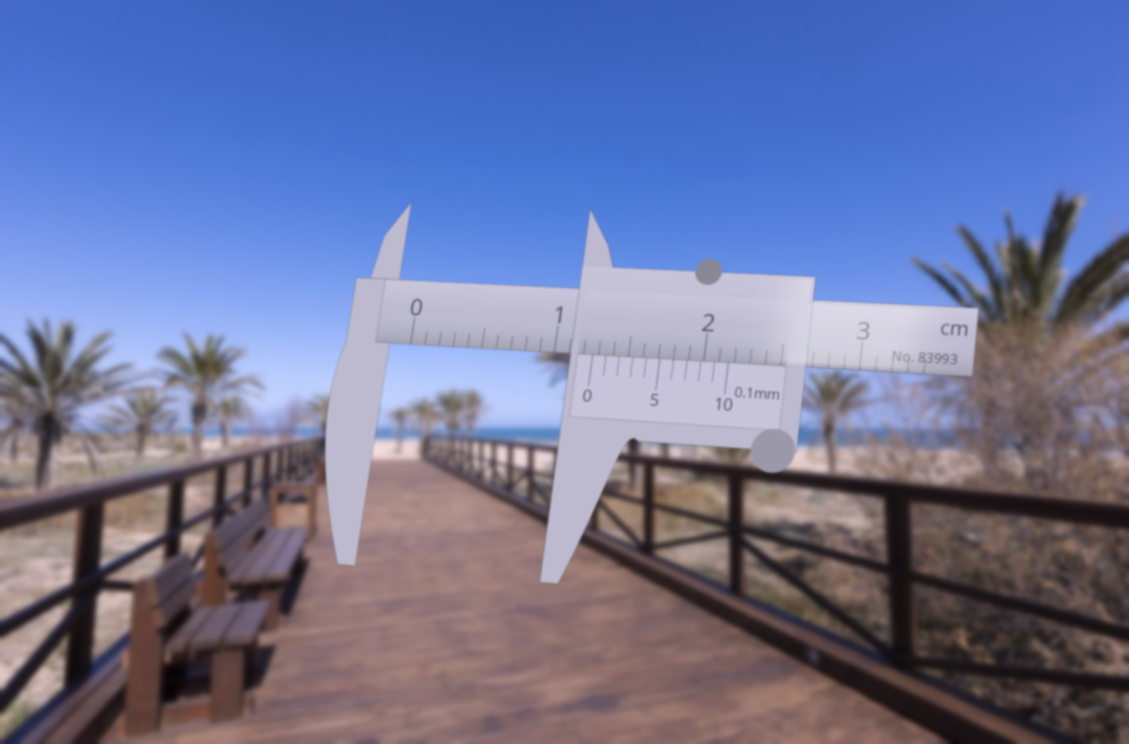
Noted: {"value": 12.6, "unit": "mm"}
